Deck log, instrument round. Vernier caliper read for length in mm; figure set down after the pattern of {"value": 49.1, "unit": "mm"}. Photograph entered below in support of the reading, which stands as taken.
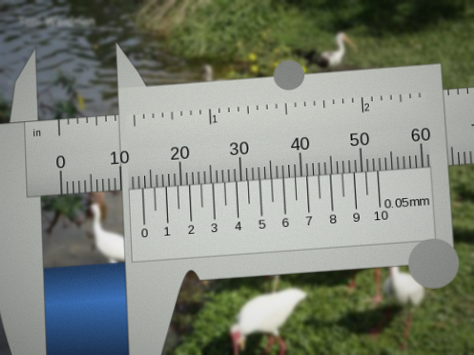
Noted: {"value": 13.6, "unit": "mm"}
